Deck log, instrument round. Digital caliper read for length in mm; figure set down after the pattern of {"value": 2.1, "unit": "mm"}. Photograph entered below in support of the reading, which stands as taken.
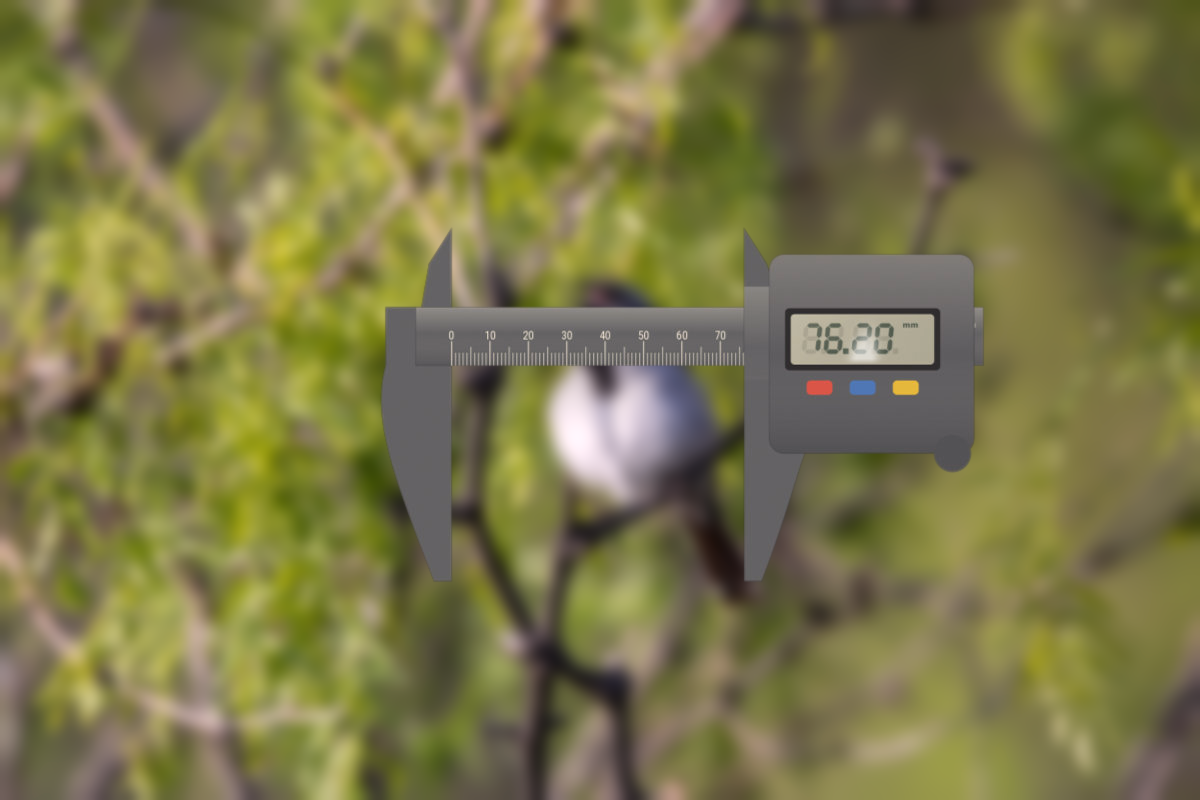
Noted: {"value": 76.20, "unit": "mm"}
